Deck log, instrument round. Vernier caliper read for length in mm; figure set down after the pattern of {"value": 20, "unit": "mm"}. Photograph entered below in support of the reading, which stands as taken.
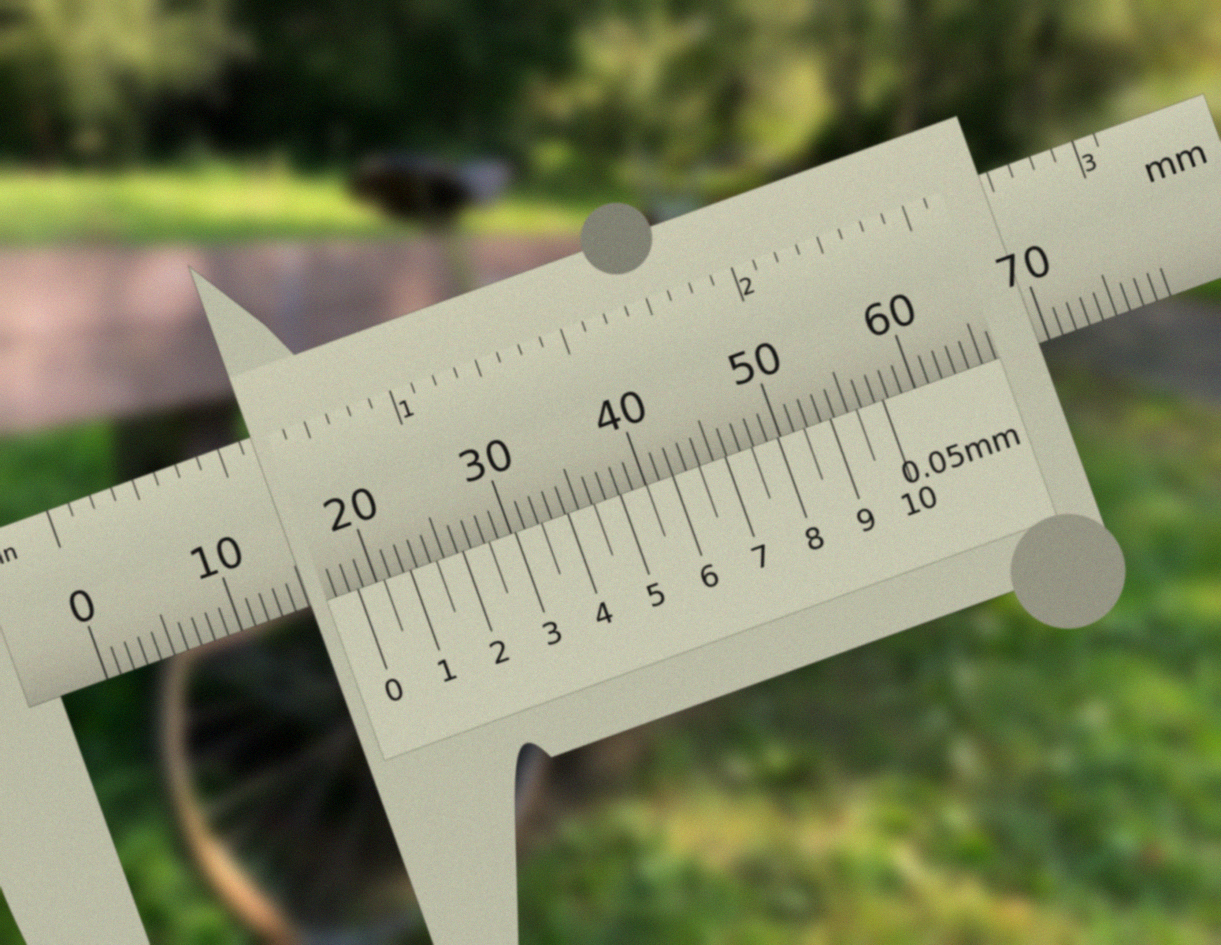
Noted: {"value": 18.6, "unit": "mm"}
